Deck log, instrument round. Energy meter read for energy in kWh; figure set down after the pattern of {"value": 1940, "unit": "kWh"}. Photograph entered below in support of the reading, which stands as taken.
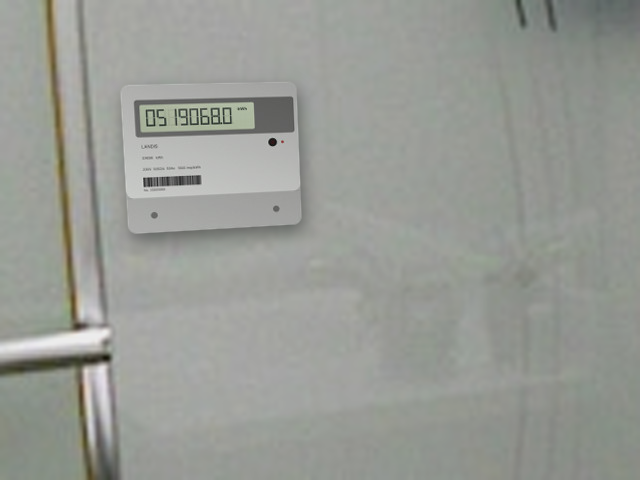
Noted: {"value": 519068.0, "unit": "kWh"}
